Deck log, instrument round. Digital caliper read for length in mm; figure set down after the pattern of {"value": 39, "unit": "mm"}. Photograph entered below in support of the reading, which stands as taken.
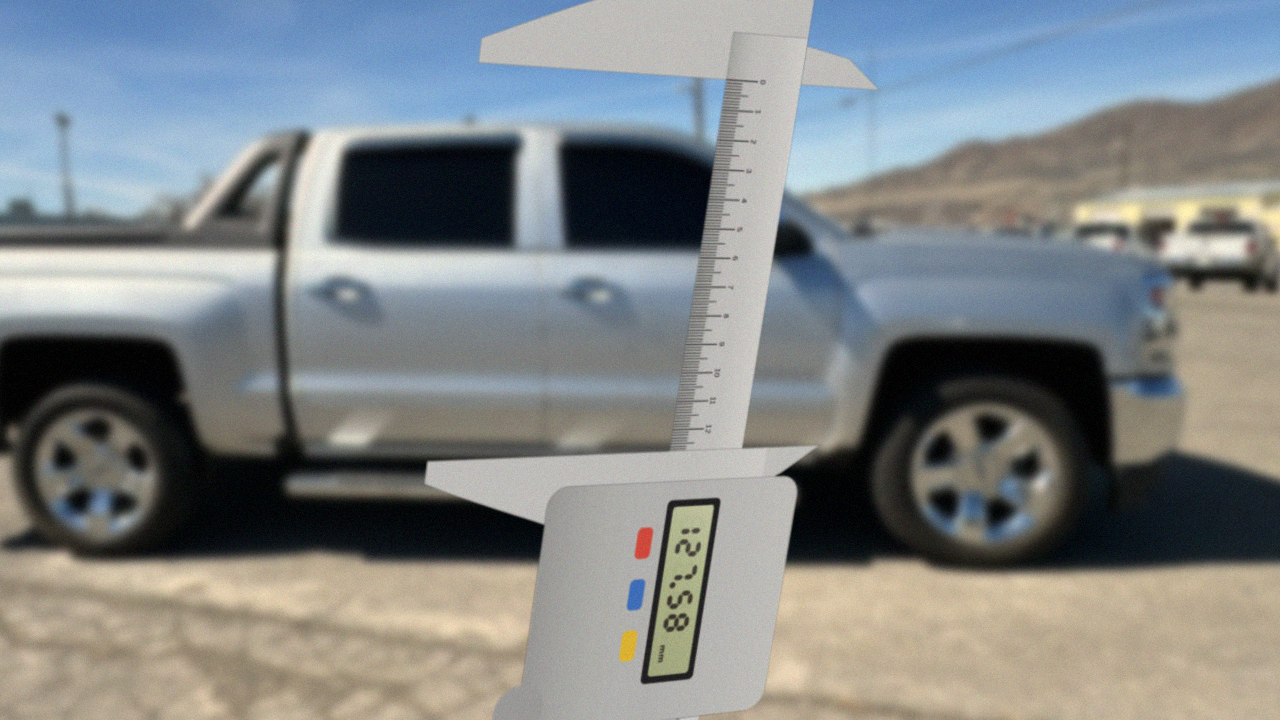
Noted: {"value": 127.58, "unit": "mm"}
